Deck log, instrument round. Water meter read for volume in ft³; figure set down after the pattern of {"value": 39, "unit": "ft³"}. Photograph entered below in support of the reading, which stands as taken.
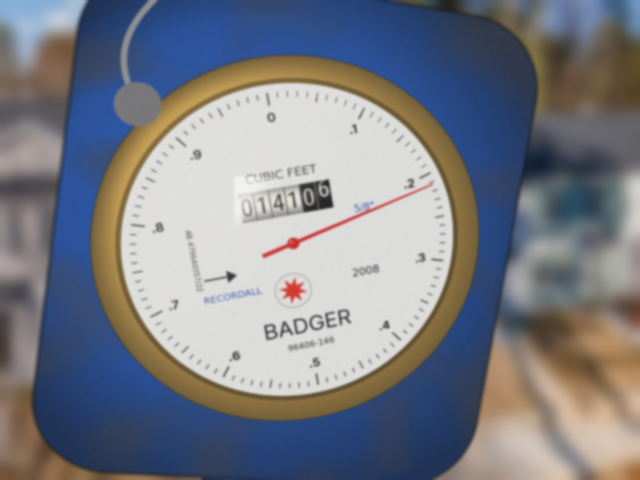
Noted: {"value": 14106.21, "unit": "ft³"}
